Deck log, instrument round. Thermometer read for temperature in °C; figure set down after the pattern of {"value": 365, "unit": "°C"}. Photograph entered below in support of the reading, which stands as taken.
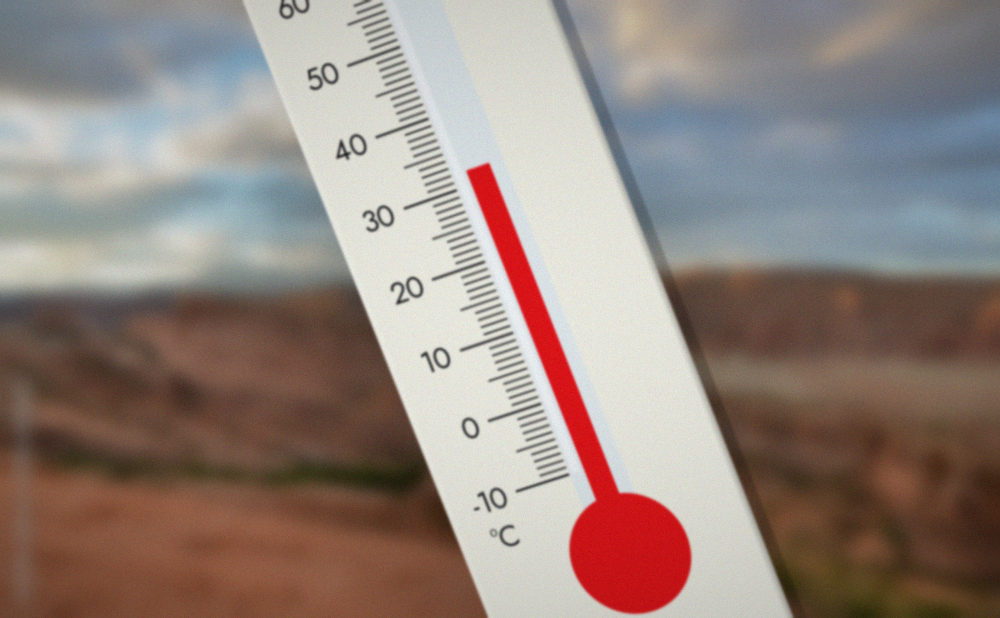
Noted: {"value": 32, "unit": "°C"}
